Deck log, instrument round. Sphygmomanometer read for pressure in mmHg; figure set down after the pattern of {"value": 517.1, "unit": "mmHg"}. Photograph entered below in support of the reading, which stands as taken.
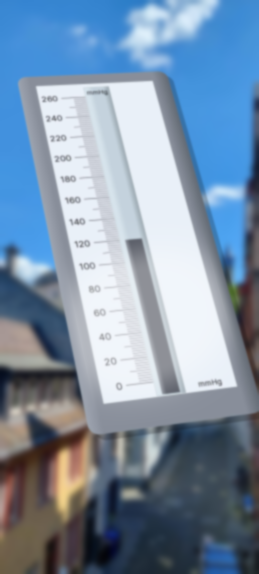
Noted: {"value": 120, "unit": "mmHg"}
